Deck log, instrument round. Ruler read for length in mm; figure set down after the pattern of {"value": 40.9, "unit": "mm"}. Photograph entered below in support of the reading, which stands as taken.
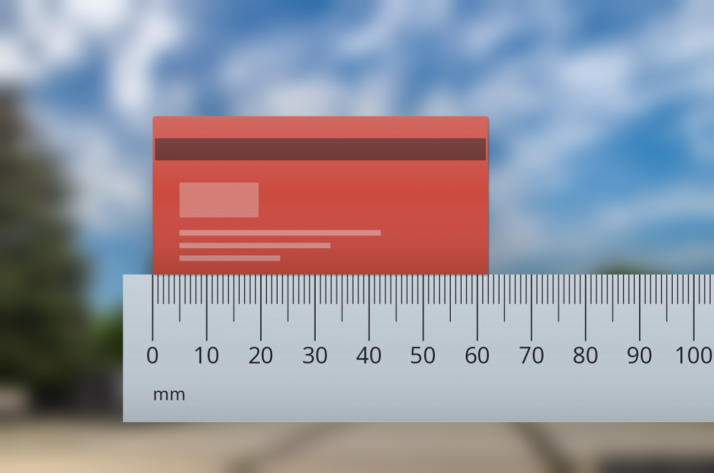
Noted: {"value": 62, "unit": "mm"}
